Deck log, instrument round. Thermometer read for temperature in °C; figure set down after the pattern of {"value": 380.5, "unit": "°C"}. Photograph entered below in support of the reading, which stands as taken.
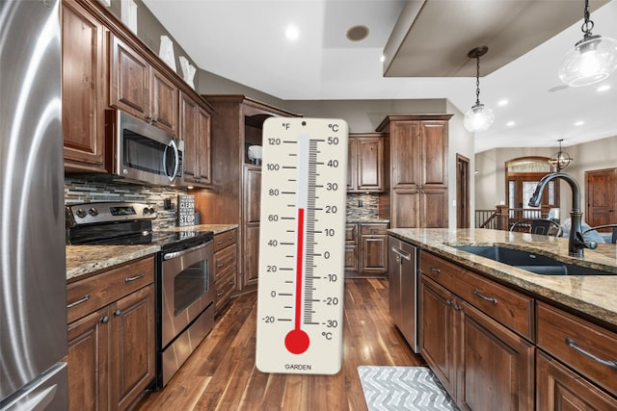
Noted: {"value": 20, "unit": "°C"}
